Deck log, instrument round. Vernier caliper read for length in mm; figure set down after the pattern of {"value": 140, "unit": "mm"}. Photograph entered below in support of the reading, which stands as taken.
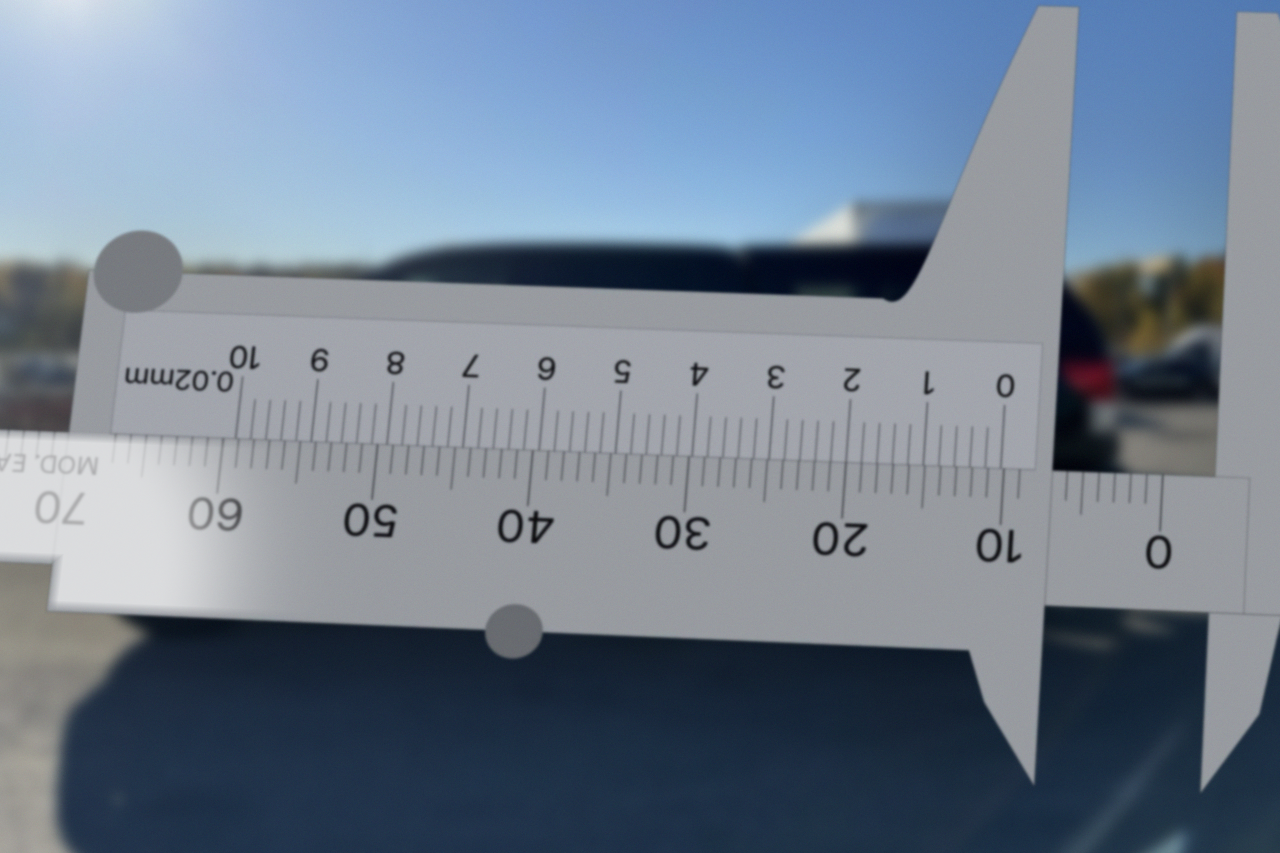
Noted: {"value": 10.2, "unit": "mm"}
